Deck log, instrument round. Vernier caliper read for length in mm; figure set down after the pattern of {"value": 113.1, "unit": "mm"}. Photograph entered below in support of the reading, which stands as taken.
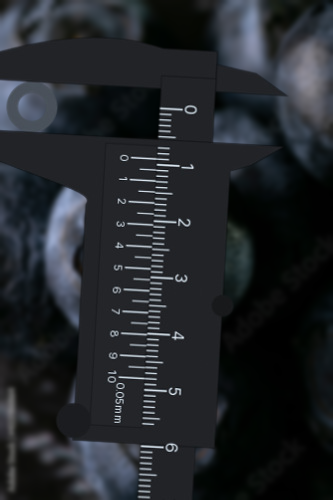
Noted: {"value": 9.0, "unit": "mm"}
